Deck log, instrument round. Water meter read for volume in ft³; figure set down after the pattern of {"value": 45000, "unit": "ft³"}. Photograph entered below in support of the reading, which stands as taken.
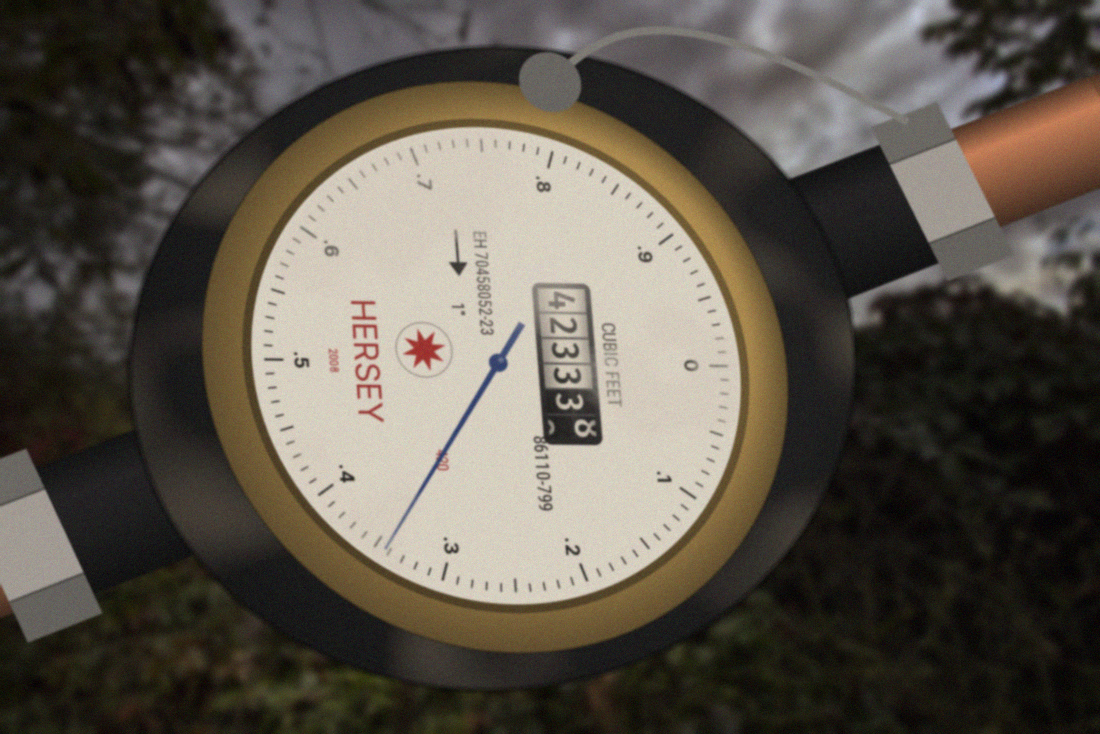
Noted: {"value": 423338.34, "unit": "ft³"}
